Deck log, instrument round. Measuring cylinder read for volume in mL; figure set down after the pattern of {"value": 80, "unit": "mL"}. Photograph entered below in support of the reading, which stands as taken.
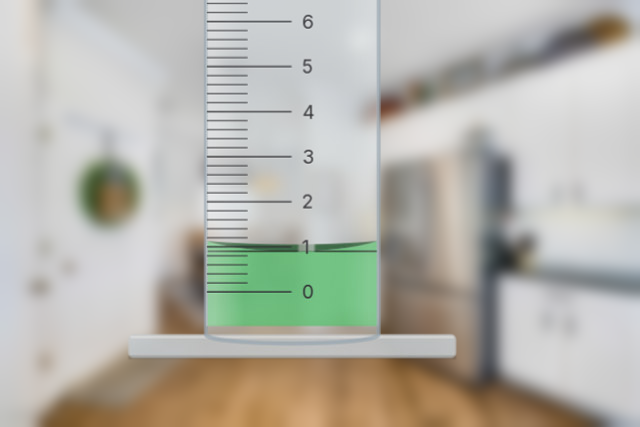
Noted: {"value": 0.9, "unit": "mL"}
